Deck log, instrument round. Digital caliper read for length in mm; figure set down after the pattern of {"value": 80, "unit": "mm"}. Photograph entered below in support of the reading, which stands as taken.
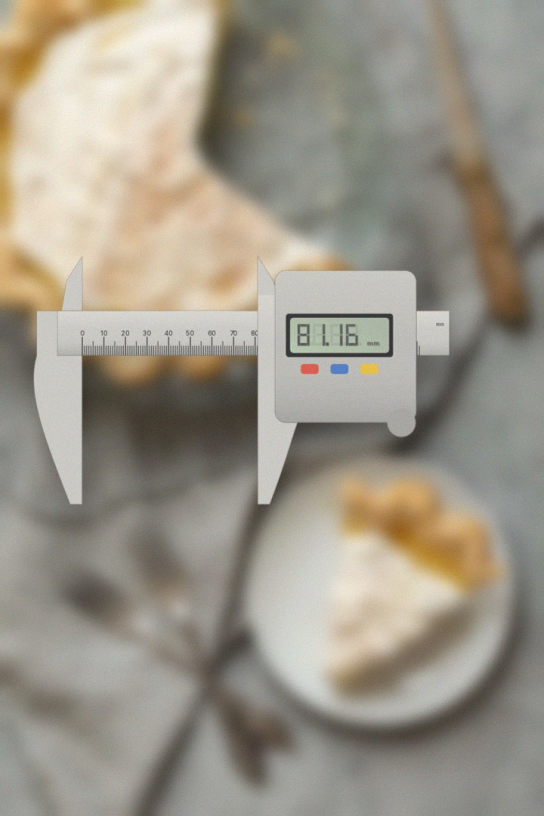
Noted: {"value": 81.16, "unit": "mm"}
